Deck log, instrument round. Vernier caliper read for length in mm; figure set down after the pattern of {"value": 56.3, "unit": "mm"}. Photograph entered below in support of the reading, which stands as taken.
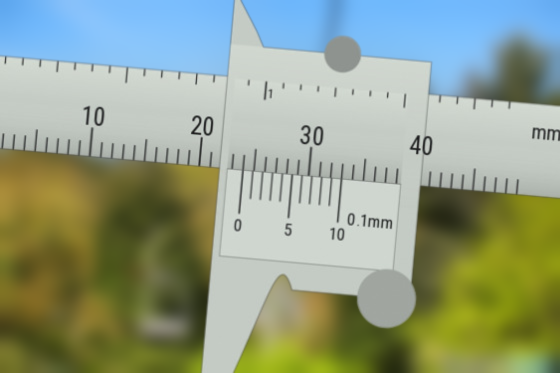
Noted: {"value": 24.0, "unit": "mm"}
